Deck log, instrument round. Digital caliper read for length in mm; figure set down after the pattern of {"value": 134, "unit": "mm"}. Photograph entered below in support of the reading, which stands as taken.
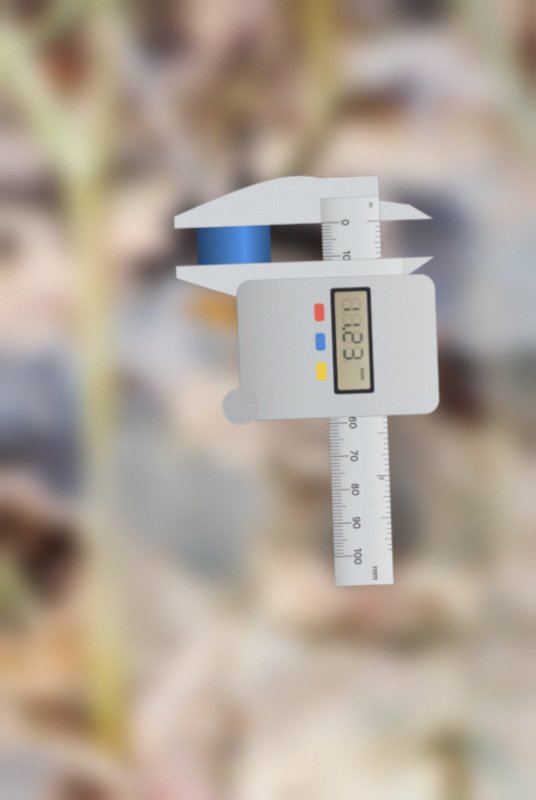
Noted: {"value": 11.23, "unit": "mm"}
